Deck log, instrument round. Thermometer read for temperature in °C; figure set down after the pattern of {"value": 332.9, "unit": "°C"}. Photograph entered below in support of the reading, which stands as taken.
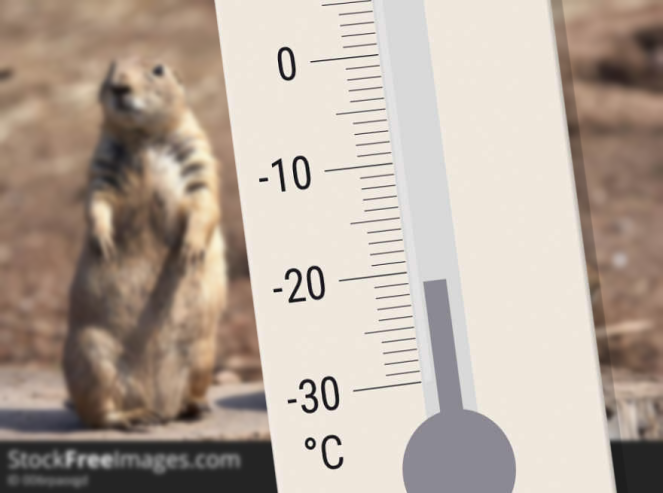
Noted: {"value": -21, "unit": "°C"}
